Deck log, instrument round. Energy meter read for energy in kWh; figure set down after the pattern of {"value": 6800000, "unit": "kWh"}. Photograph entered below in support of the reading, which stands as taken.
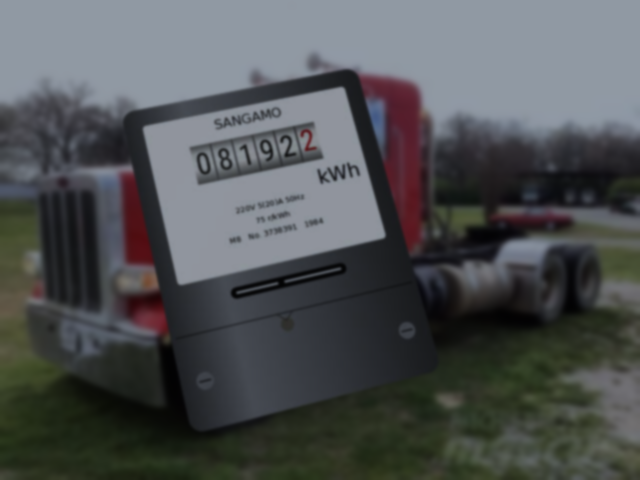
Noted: {"value": 8192.2, "unit": "kWh"}
